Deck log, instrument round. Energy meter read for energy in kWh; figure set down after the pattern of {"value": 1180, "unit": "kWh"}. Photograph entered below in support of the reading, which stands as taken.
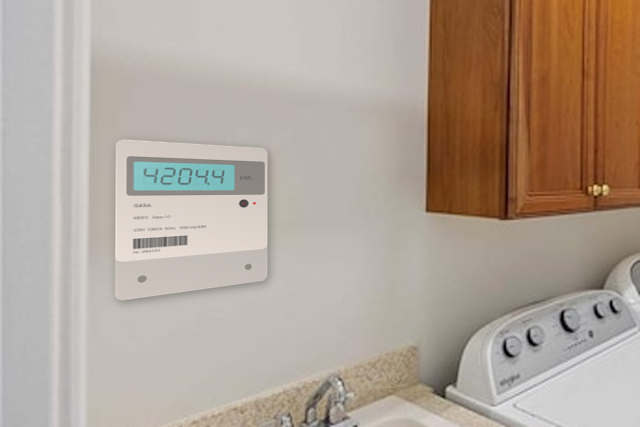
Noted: {"value": 4204.4, "unit": "kWh"}
